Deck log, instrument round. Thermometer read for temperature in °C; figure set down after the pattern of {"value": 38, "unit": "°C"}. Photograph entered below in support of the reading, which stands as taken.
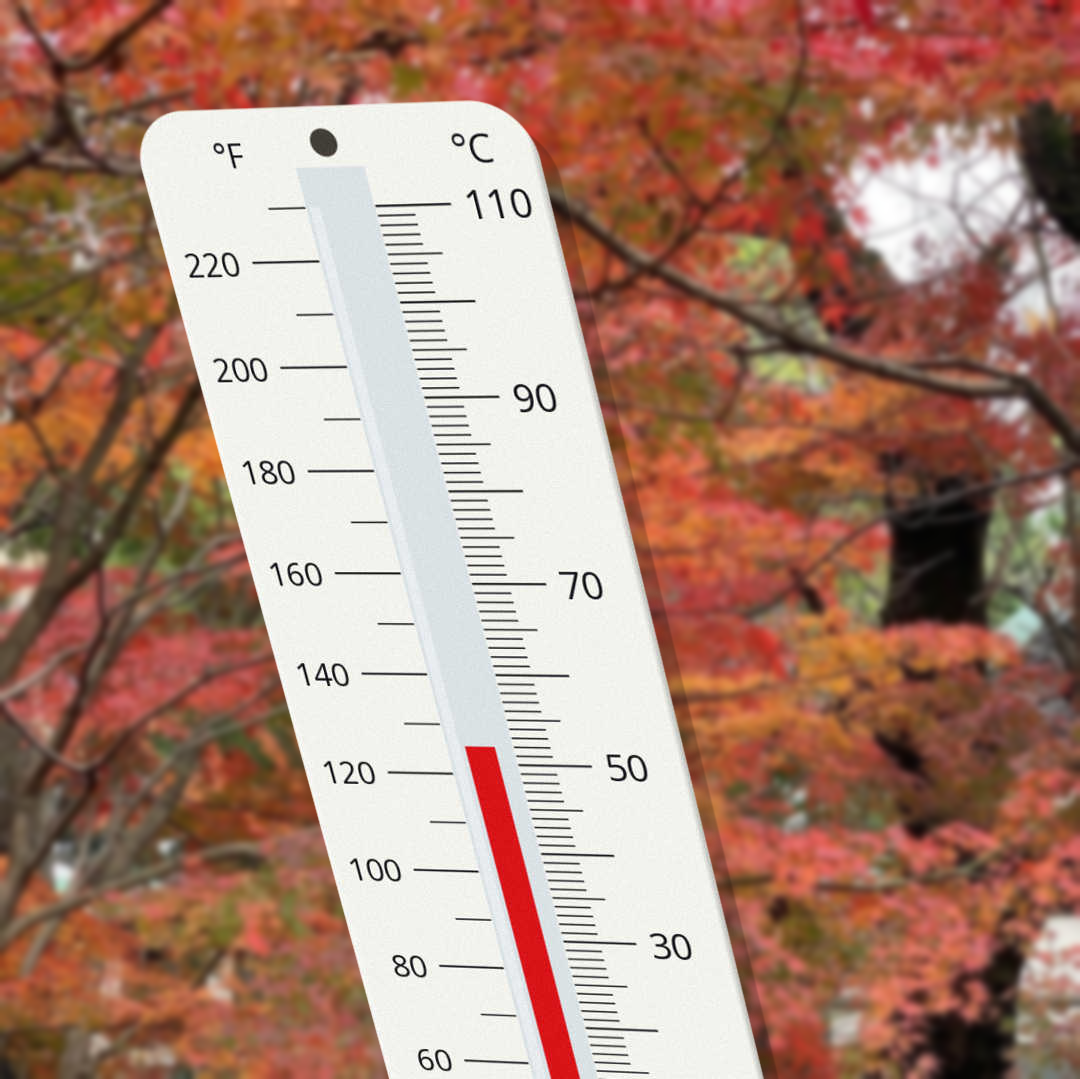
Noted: {"value": 52, "unit": "°C"}
